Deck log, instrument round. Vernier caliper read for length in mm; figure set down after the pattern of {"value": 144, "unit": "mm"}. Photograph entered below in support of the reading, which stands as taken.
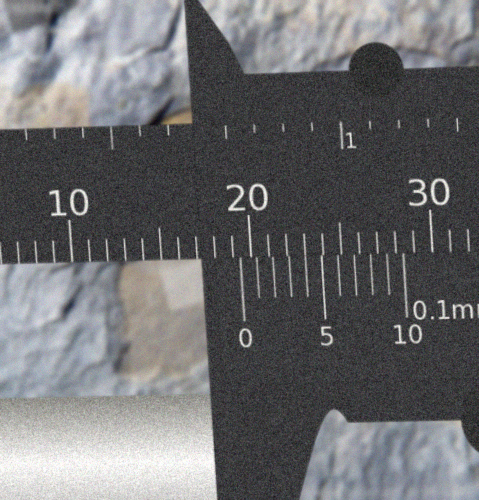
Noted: {"value": 19.4, "unit": "mm"}
